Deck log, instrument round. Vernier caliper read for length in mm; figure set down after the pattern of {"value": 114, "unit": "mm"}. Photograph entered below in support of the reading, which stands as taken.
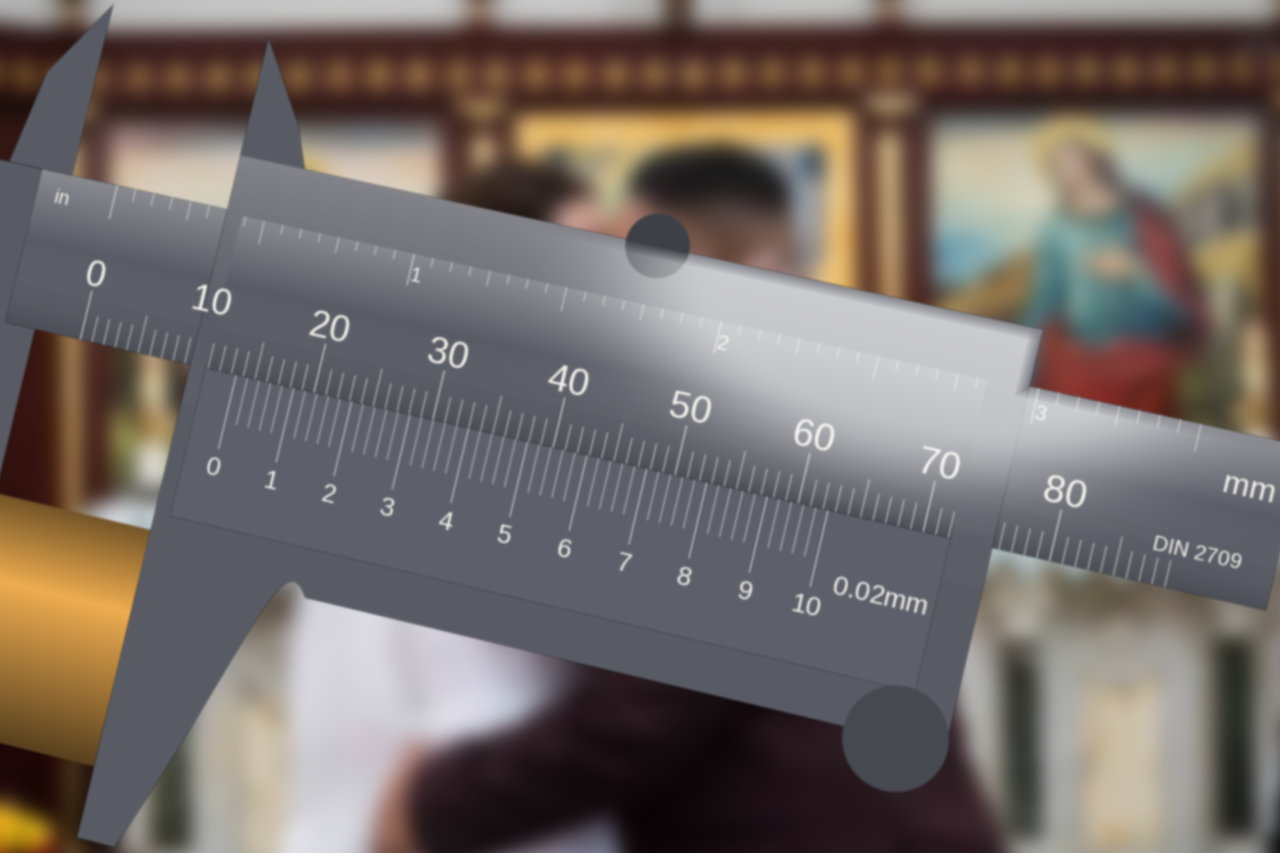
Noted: {"value": 13.4, "unit": "mm"}
